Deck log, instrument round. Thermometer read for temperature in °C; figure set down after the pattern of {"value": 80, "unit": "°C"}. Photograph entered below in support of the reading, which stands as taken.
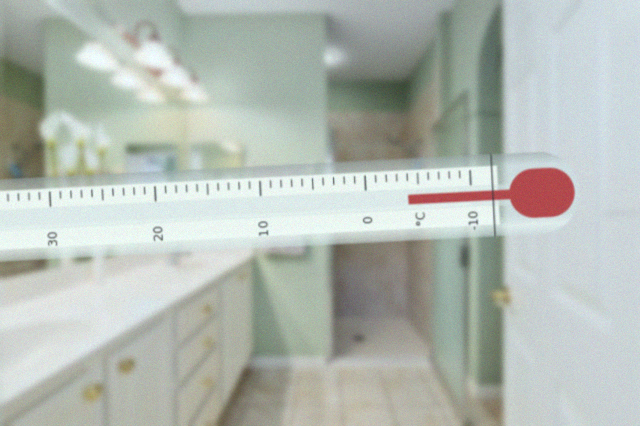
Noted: {"value": -4, "unit": "°C"}
